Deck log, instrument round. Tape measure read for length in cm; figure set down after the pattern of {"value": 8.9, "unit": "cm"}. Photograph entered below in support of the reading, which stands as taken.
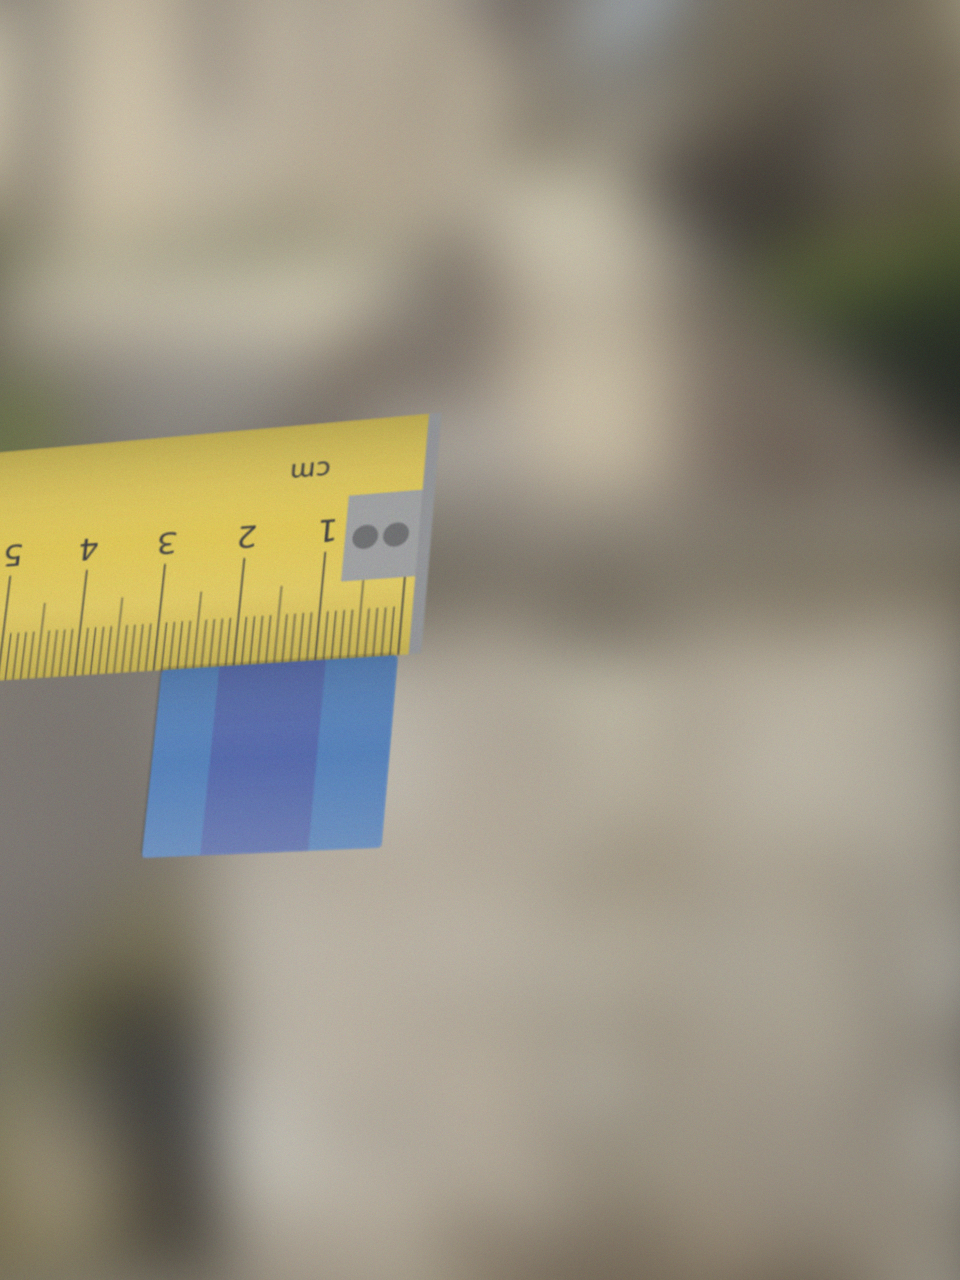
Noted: {"value": 2.9, "unit": "cm"}
